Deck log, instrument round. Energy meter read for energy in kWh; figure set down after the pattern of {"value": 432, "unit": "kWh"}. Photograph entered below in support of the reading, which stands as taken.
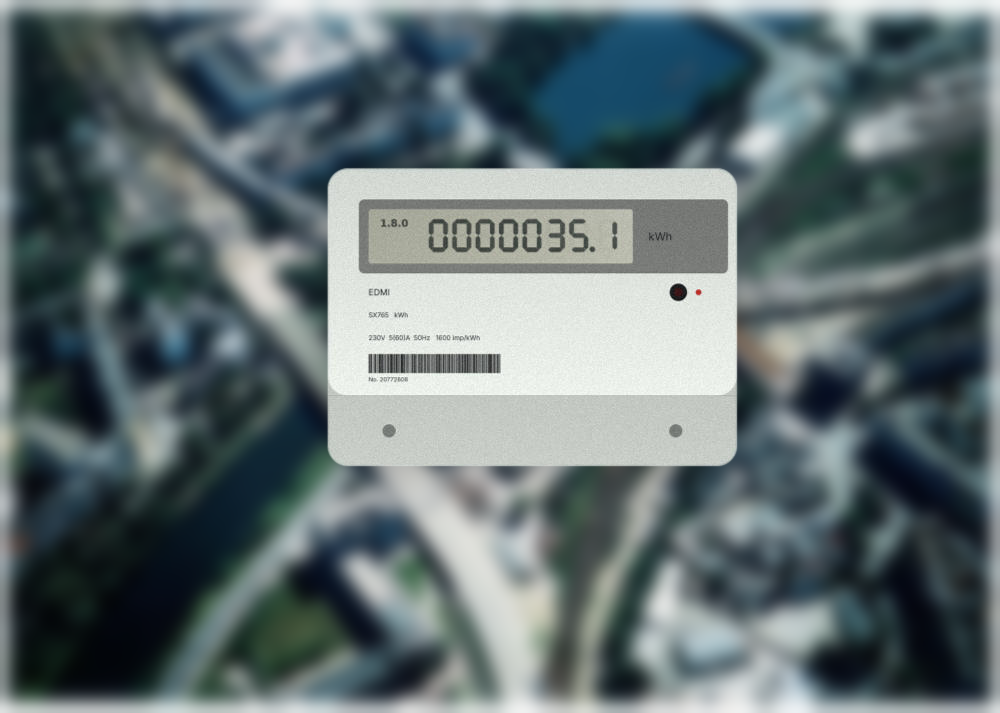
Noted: {"value": 35.1, "unit": "kWh"}
